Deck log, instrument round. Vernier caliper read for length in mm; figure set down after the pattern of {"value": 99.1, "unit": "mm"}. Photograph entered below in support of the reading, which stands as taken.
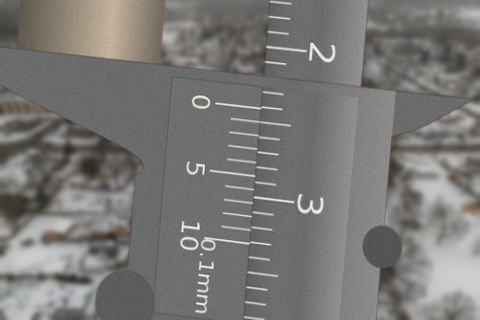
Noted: {"value": 24.1, "unit": "mm"}
